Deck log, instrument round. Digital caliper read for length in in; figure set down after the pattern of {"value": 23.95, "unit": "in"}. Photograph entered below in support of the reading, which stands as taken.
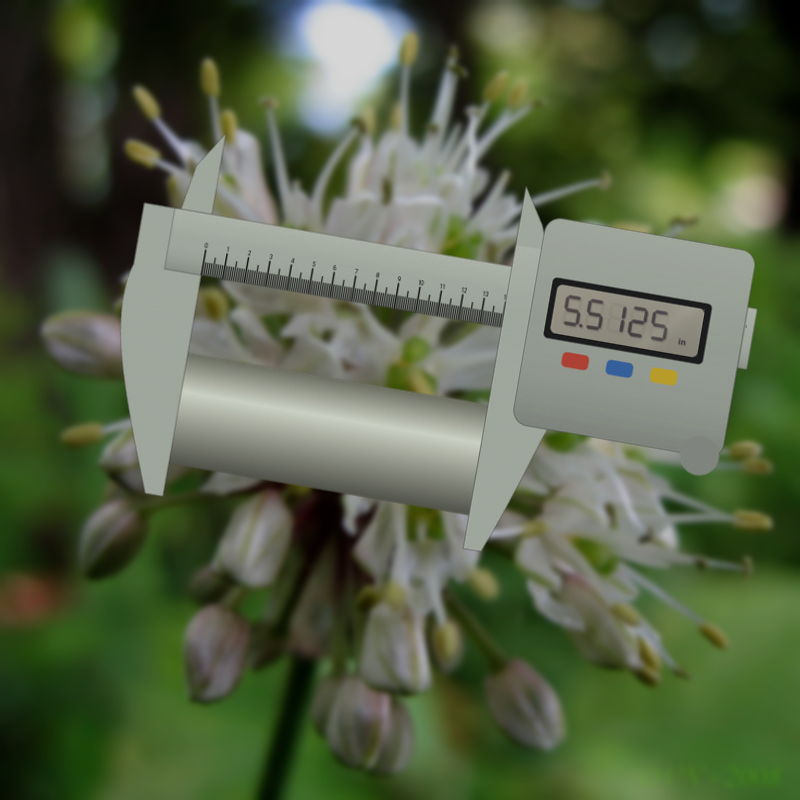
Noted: {"value": 5.5125, "unit": "in"}
